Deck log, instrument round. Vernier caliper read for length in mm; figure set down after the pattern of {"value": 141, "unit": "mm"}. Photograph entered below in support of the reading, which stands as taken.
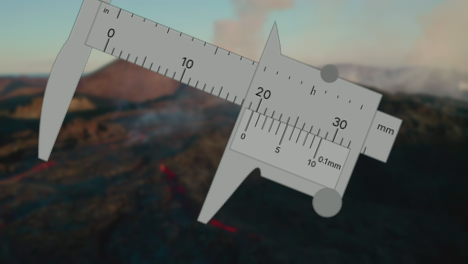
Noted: {"value": 19.6, "unit": "mm"}
